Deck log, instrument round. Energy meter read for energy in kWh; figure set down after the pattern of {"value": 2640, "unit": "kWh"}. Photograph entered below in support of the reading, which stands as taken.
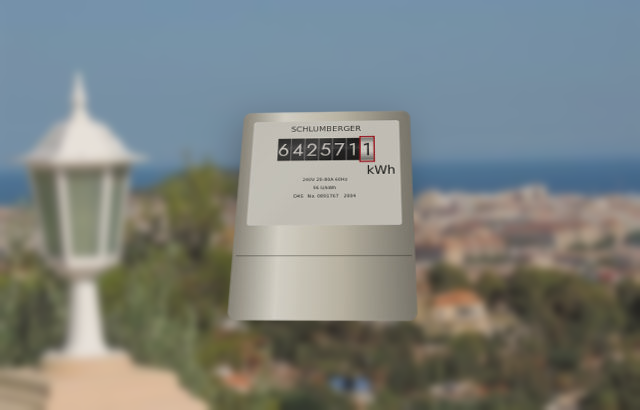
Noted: {"value": 642571.1, "unit": "kWh"}
